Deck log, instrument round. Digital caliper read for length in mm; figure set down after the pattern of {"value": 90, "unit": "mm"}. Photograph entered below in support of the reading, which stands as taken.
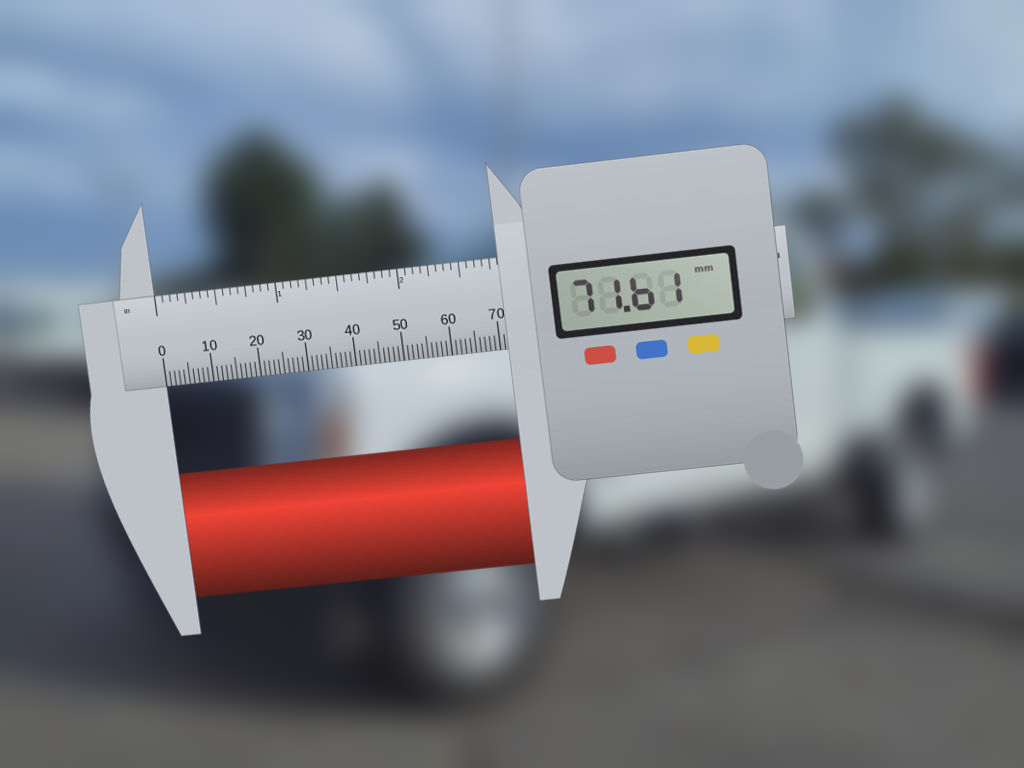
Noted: {"value": 71.61, "unit": "mm"}
